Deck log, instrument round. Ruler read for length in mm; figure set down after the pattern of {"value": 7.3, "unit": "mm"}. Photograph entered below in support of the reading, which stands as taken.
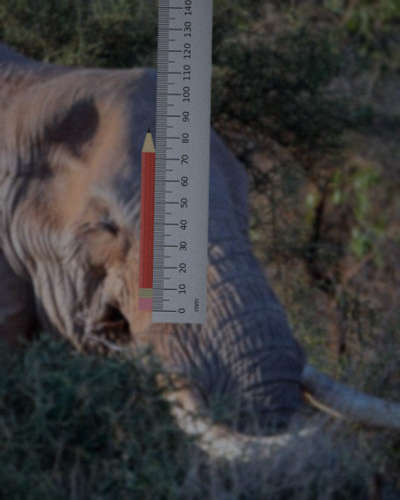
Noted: {"value": 85, "unit": "mm"}
